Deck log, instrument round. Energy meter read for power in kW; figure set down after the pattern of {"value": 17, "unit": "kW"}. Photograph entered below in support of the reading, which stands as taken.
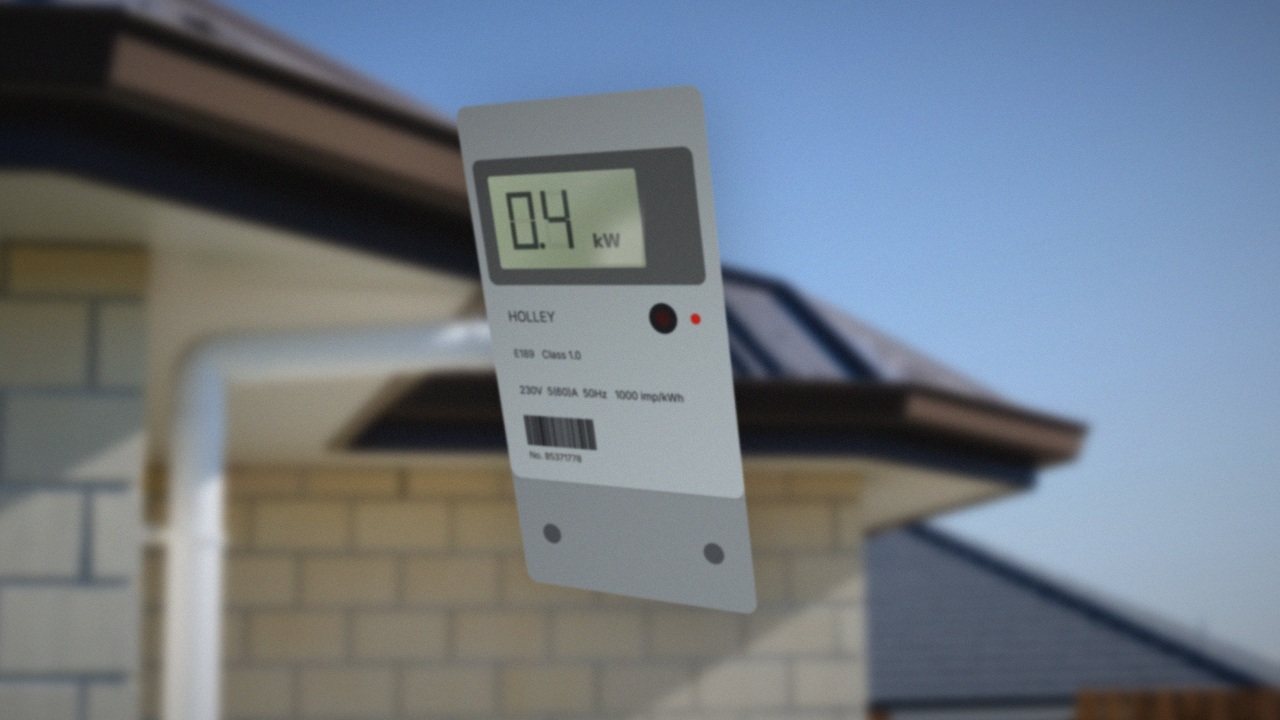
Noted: {"value": 0.4, "unit": "kW"}
